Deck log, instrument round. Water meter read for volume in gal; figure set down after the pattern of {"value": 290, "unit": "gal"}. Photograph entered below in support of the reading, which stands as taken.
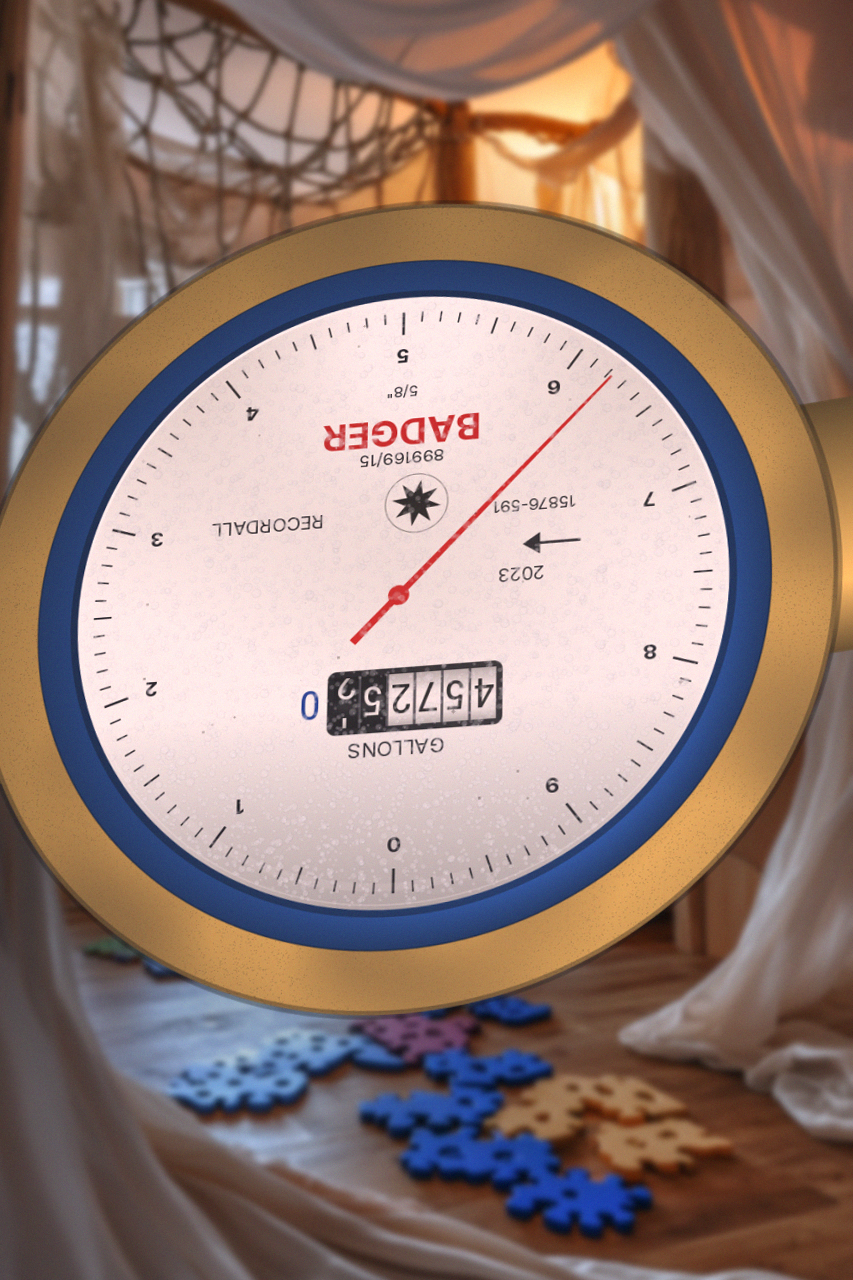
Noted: {"value": 4572516.2, "unit": "gal"}
